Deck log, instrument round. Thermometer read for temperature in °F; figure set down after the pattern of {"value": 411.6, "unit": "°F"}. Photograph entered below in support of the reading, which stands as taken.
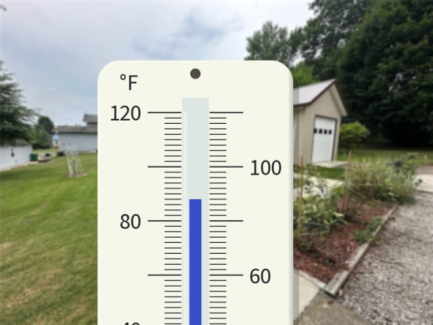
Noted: {"value": 88, "unit": "°F"}
